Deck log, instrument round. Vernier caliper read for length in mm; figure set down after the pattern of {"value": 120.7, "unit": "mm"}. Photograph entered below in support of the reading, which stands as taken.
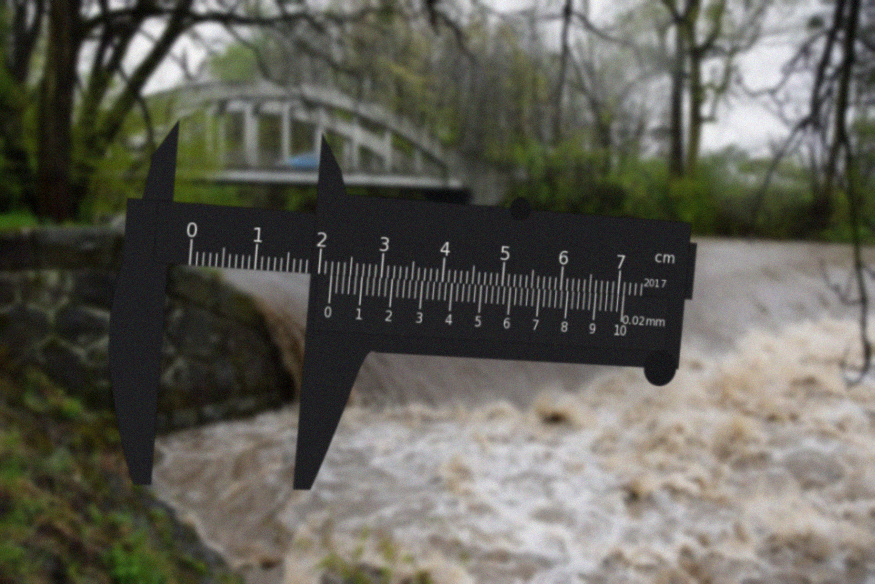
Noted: {"value": 22.0, "unit": "mm"}
